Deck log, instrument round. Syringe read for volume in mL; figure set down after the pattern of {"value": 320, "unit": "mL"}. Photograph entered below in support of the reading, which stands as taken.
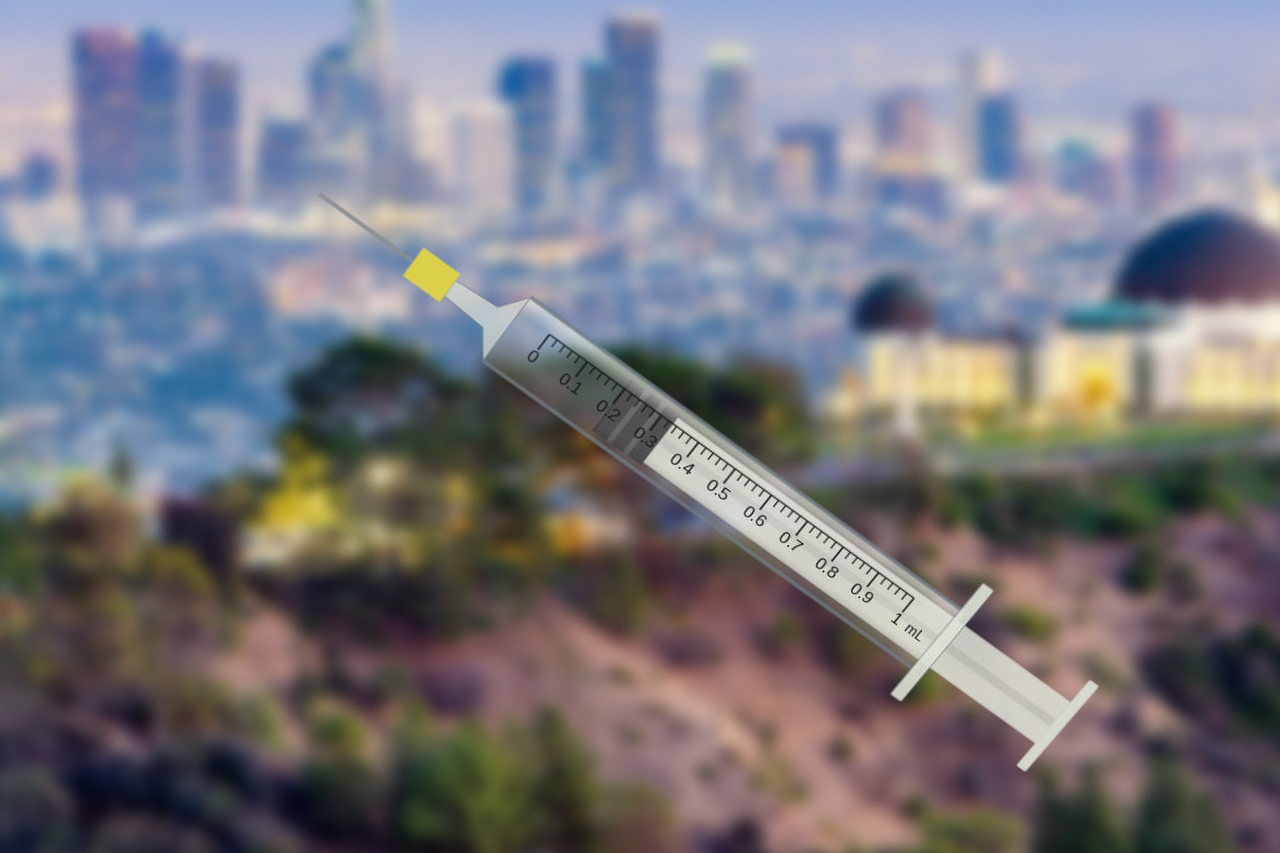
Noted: {"value": 0.2, "unit": "mL"}
